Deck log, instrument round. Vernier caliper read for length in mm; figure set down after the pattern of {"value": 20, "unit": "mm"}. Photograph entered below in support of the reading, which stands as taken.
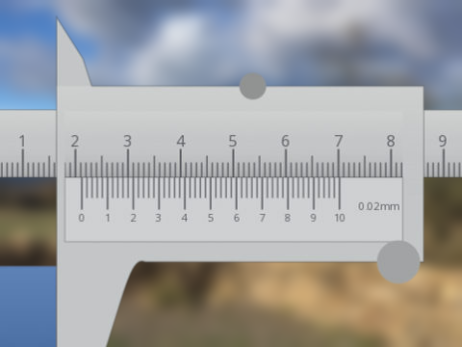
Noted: {"value": 21.2, "unit": "mm"}
